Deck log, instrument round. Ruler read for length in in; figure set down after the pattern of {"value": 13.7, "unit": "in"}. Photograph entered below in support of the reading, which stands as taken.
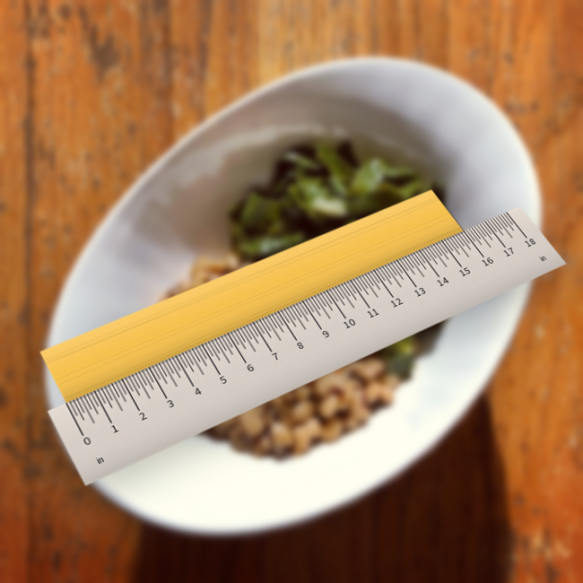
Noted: {"value": 16, "unit": "in"}
